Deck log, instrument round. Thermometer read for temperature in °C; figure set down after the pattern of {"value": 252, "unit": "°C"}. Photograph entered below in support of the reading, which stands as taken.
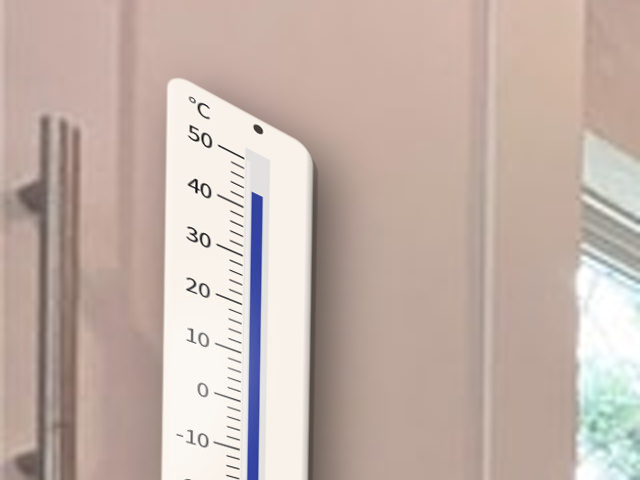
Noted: {"value": 44, "unit": "°C"}
